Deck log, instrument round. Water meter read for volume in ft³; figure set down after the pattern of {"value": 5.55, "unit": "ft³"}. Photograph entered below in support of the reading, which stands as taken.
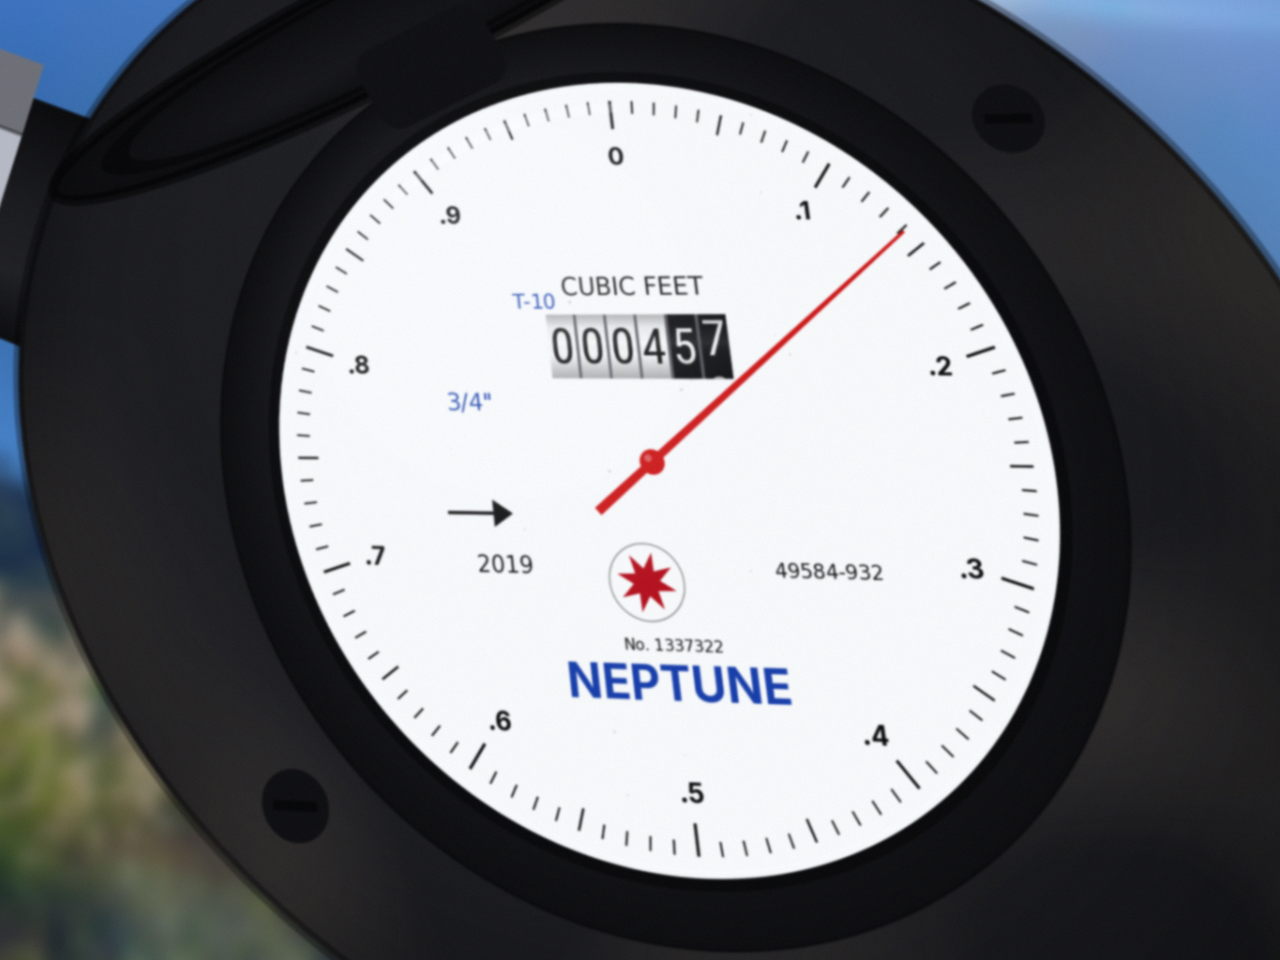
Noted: {"value": 457.14, "unit": "ft³"}
